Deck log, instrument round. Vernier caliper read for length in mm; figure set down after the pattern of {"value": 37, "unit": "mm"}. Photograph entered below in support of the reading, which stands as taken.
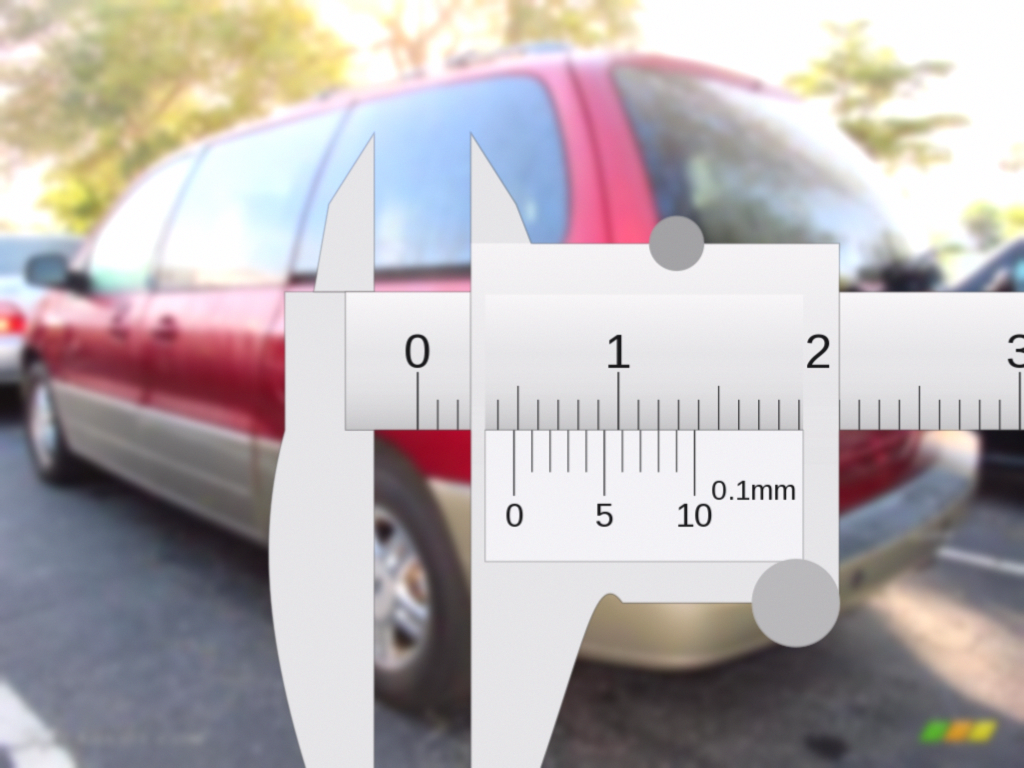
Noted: {"value": 4.8, "unit": "mm"}
